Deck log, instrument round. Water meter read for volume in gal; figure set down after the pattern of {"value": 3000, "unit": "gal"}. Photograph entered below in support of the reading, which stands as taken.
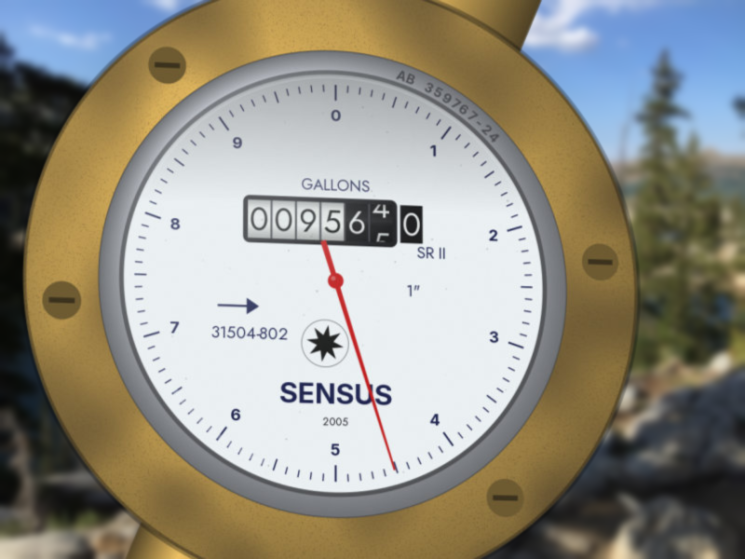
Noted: {"value": 95644.5, "unit": "gal"}
